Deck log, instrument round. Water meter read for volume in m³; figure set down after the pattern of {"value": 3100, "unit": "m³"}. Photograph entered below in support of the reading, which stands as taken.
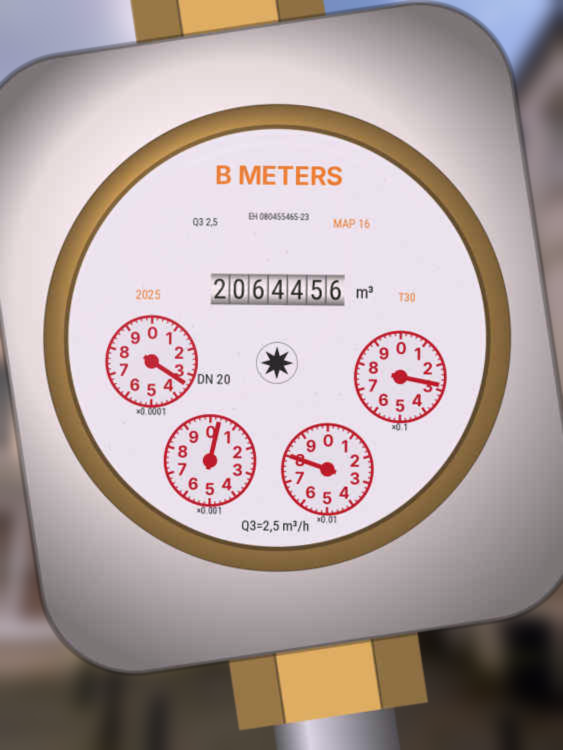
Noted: {"value": 2064456.2803, "unit": "m³"}
